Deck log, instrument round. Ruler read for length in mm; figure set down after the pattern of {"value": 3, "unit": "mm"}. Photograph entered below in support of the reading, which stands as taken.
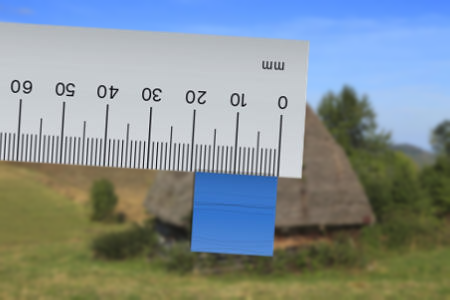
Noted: {"value": 19, "unit": "mm"}
